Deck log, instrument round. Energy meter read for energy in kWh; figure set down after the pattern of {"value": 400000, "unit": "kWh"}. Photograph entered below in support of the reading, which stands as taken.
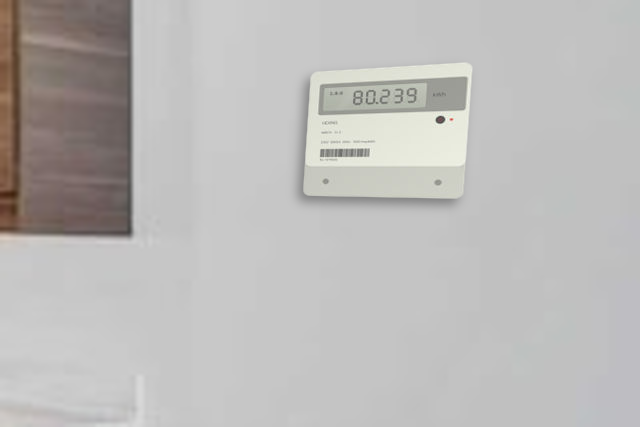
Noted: {"value": 80.239, "unit": "kWh"}
